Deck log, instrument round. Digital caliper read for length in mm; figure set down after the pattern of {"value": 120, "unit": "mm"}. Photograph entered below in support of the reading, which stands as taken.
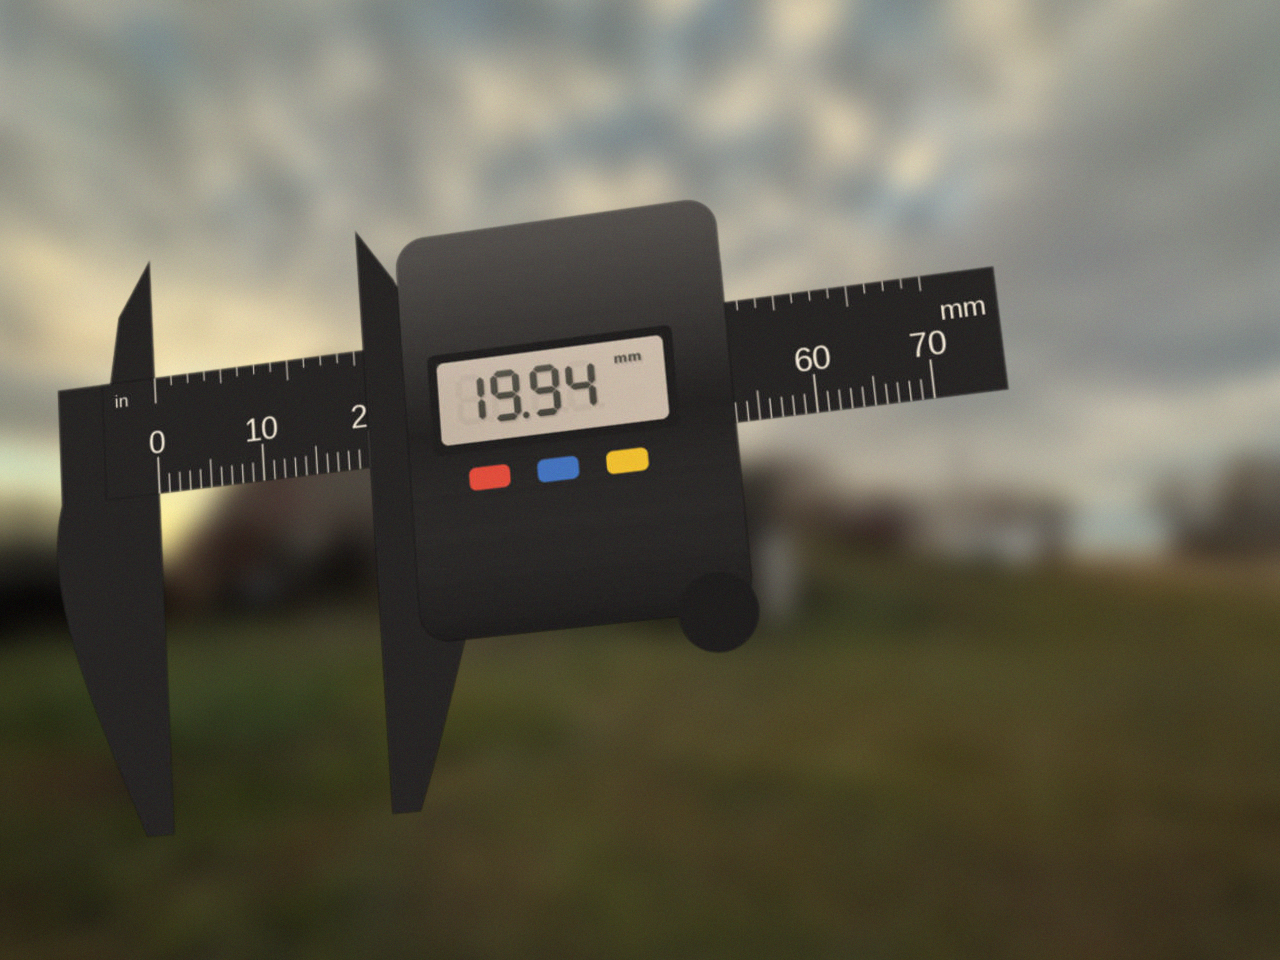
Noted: {"value": 19.94, "unit": "mm"}
